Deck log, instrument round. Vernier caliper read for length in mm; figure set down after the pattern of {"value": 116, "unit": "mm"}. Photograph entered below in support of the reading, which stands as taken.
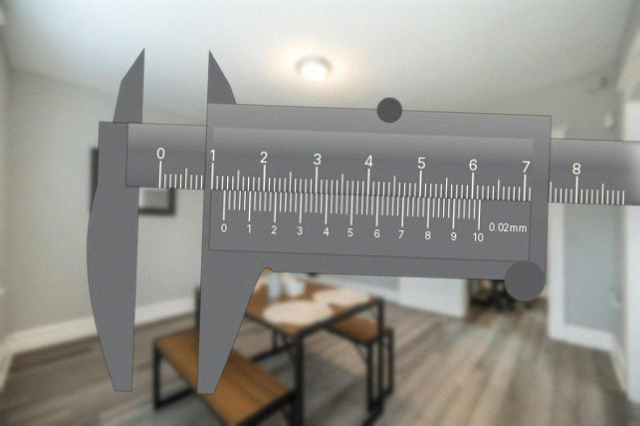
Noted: {"value": 12.5, "unit": "mm"}
